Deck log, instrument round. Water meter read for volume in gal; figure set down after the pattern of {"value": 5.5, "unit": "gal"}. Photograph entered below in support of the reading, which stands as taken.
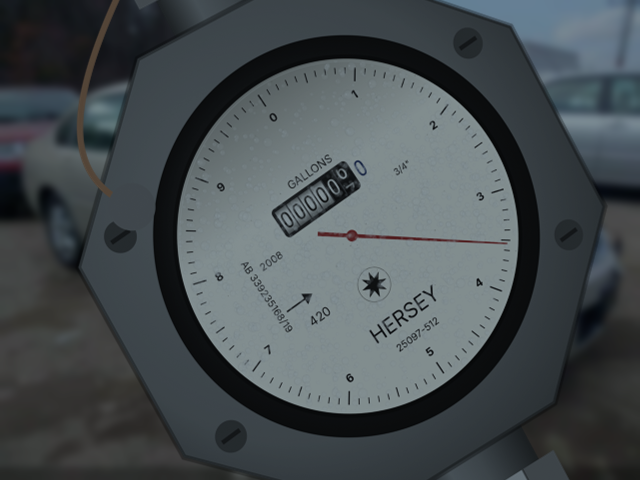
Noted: {"value": 63.5, "unit": "gal"}
